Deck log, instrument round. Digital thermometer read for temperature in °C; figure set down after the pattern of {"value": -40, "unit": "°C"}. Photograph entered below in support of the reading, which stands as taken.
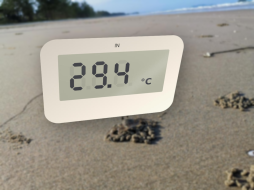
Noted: {"value": 29.4, "unit": "°C"}
